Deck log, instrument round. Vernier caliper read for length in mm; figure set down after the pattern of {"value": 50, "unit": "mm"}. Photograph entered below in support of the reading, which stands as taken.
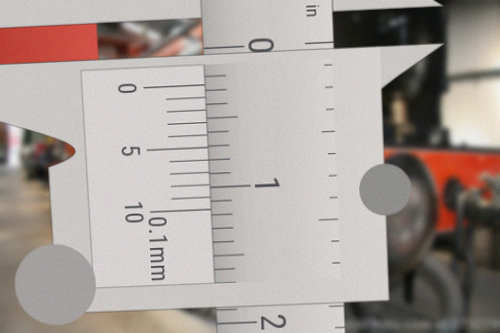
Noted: {"value": 2.6, "unit": "mm"}
